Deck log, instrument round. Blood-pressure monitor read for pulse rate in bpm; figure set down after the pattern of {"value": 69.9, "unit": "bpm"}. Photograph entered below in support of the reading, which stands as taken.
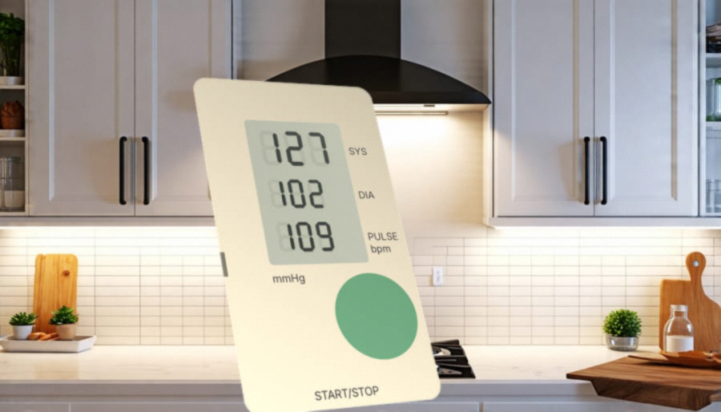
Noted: {"value": 109, "unit": "bpm"}
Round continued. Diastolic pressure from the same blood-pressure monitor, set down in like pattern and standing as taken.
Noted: {"value": 102, "unit": "mmHg"}
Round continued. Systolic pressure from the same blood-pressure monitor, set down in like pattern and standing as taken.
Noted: {"value": 127, "unit": "mmHg"}
